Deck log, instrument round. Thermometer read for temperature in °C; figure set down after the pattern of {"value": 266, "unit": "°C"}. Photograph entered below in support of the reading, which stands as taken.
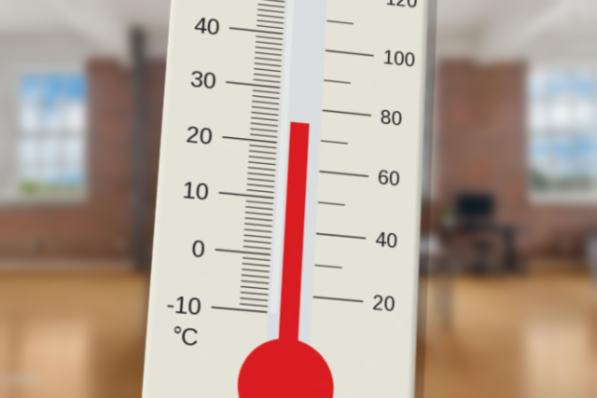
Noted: {"value": 24, "unit": "°C"}
